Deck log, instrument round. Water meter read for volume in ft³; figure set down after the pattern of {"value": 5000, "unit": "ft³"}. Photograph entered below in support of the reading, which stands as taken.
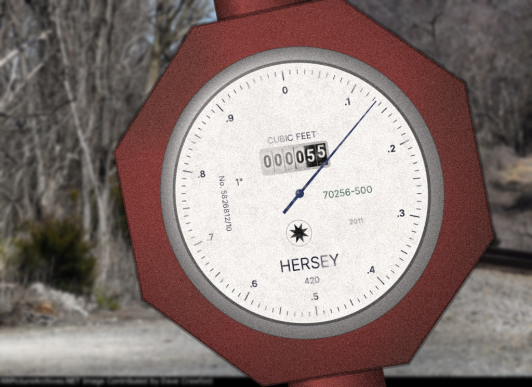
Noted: {"value": 55.13, "unit": "ft³"}
